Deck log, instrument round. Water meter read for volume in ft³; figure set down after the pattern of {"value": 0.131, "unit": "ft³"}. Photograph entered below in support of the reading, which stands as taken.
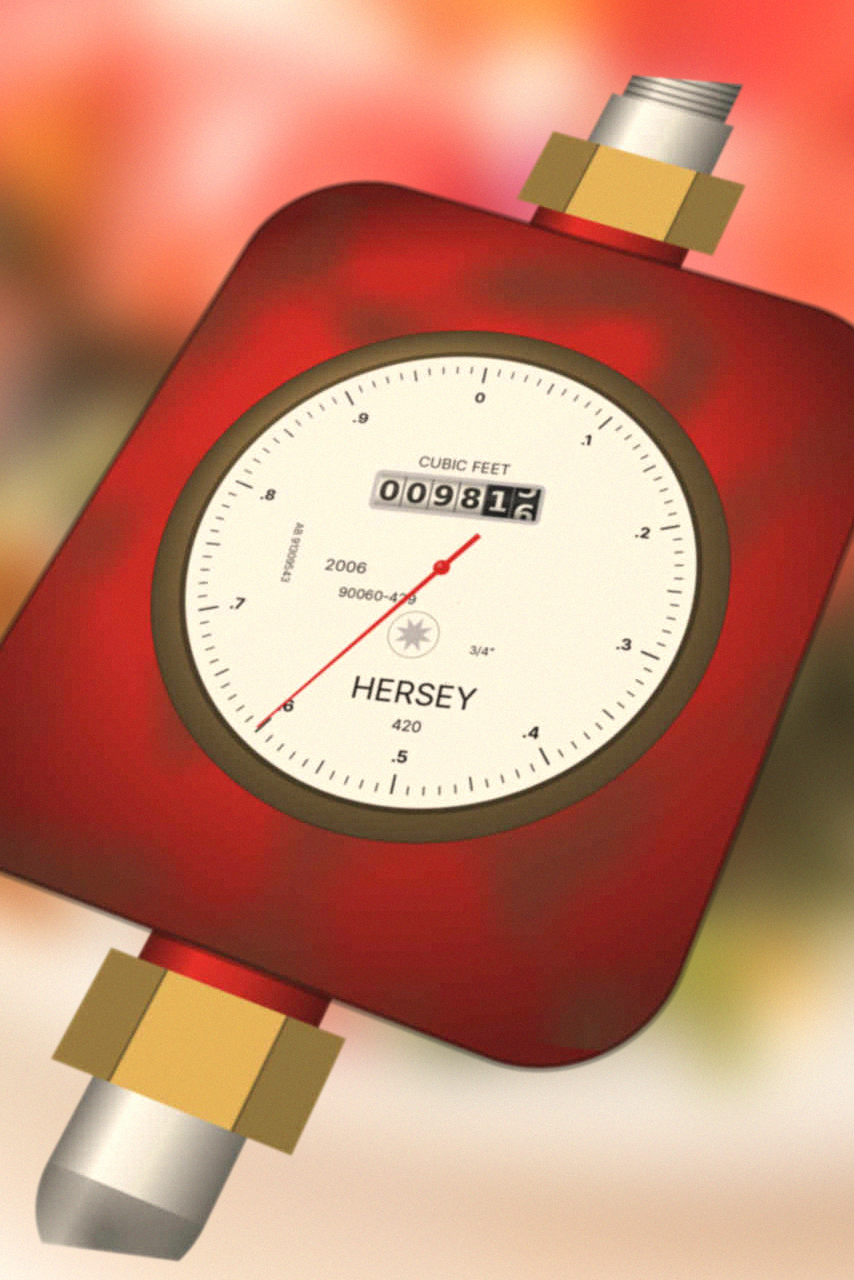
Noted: {"value": 9815.60, "unit": "ft³"}
